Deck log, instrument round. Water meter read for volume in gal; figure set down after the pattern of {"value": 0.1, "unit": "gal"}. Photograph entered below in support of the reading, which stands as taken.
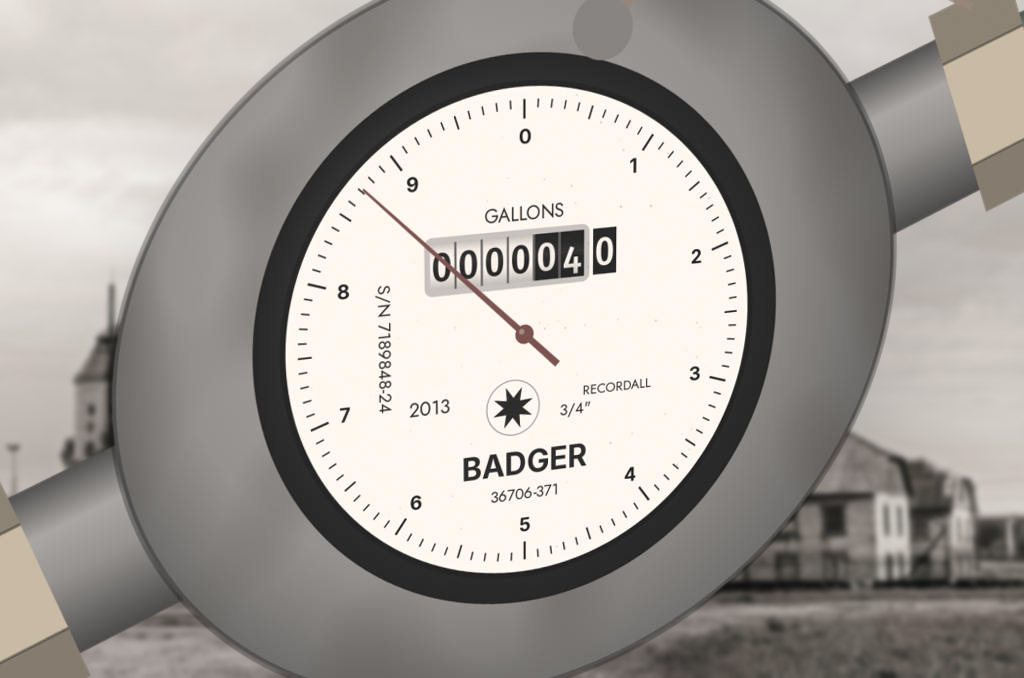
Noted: {"value": 38.7, "unit": "gal"}
